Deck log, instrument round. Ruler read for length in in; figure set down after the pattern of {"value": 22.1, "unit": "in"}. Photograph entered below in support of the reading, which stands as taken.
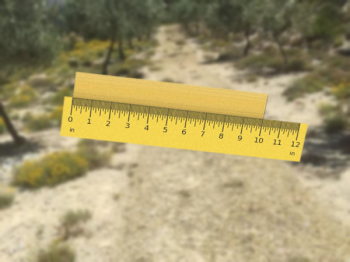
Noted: {"value": 10, "unit": "in"}
